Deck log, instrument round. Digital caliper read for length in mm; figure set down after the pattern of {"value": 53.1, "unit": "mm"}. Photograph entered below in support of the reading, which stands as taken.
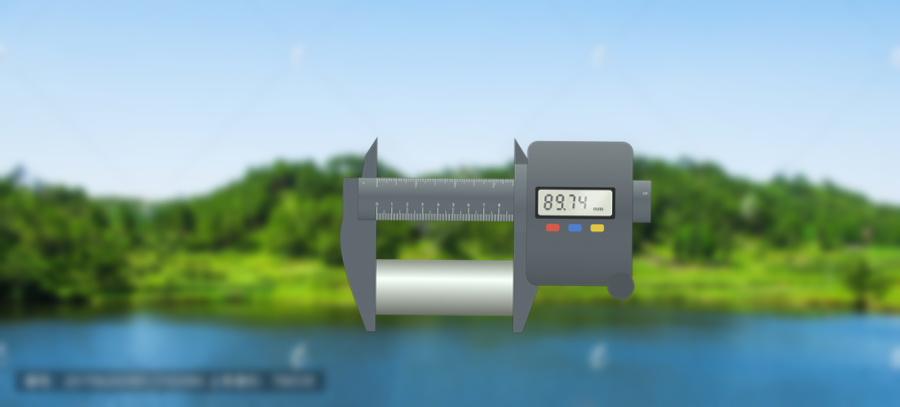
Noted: {"value": 89.74, "unit": "mm"}
